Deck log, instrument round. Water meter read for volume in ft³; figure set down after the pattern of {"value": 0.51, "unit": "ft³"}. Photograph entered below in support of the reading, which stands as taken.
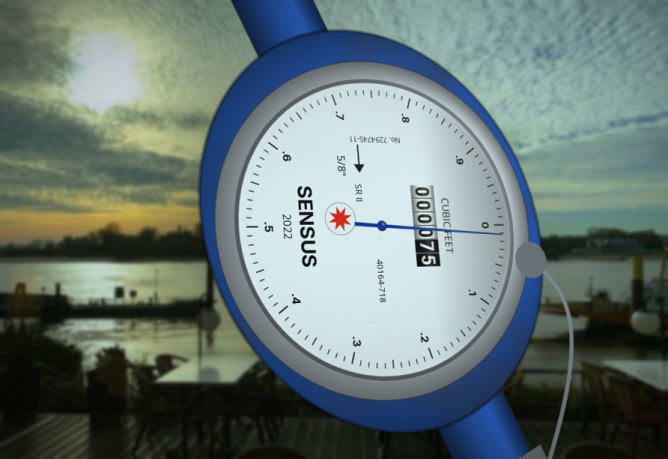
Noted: {"value": 75.01, "unit": "ft³"}
